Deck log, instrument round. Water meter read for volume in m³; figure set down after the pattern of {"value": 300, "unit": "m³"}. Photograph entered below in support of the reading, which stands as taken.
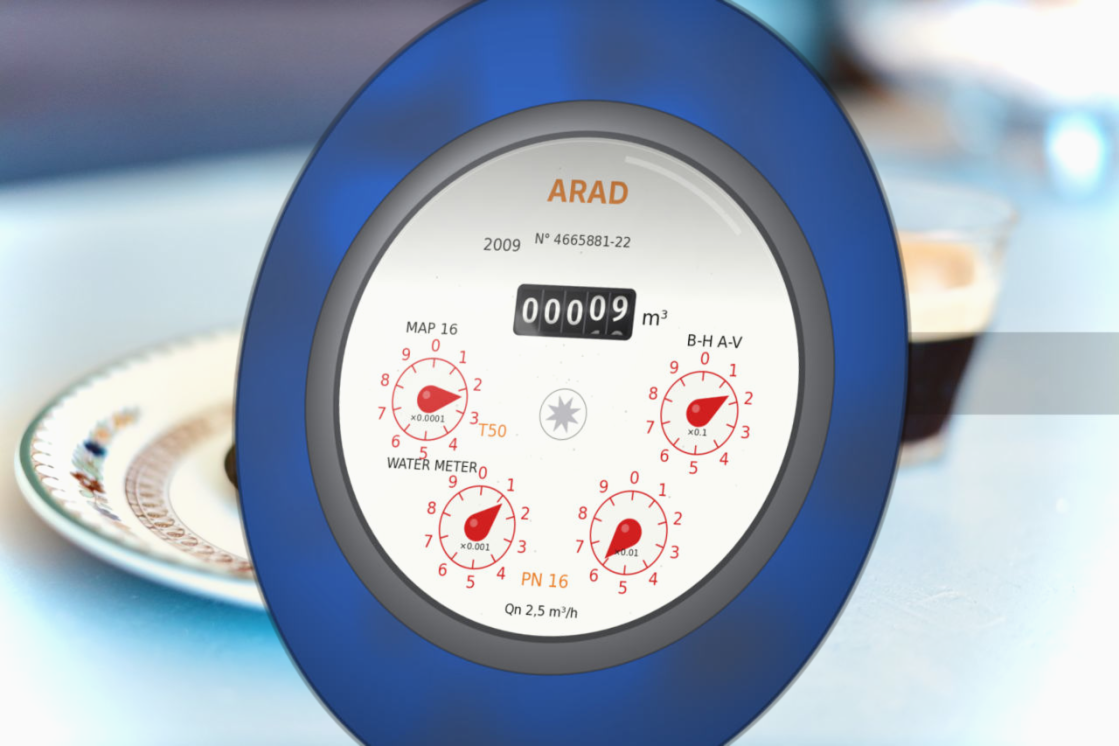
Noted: {"value": 9.1612, "unit": "m³"}
